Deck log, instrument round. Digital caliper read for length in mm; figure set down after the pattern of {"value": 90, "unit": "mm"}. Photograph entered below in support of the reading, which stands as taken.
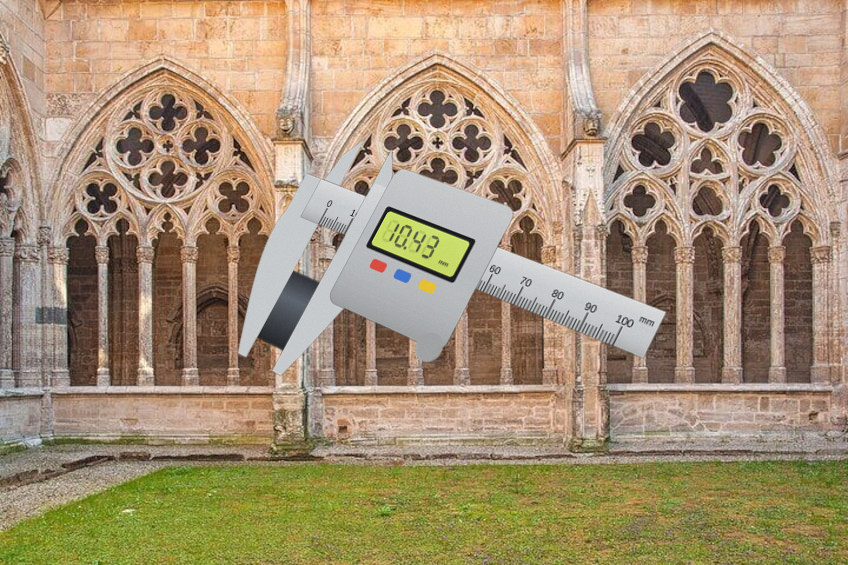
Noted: {"value": 10.43, "unit": "mm"}
